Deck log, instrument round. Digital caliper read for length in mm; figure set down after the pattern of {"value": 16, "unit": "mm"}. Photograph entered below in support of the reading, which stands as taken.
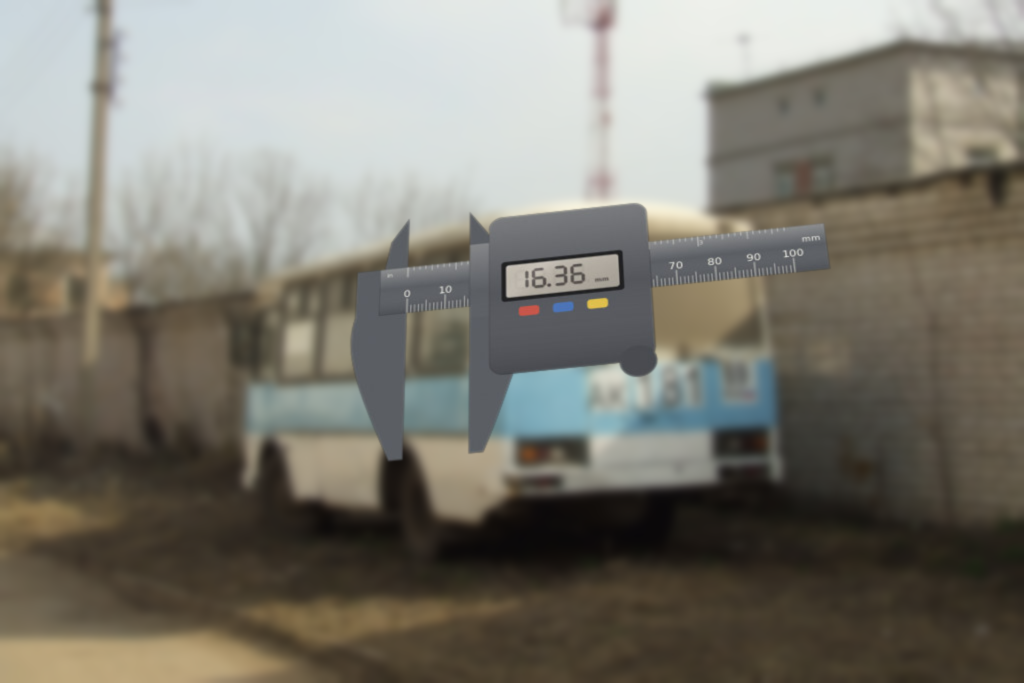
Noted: {"value": 16.36, "unit": "mm"}
